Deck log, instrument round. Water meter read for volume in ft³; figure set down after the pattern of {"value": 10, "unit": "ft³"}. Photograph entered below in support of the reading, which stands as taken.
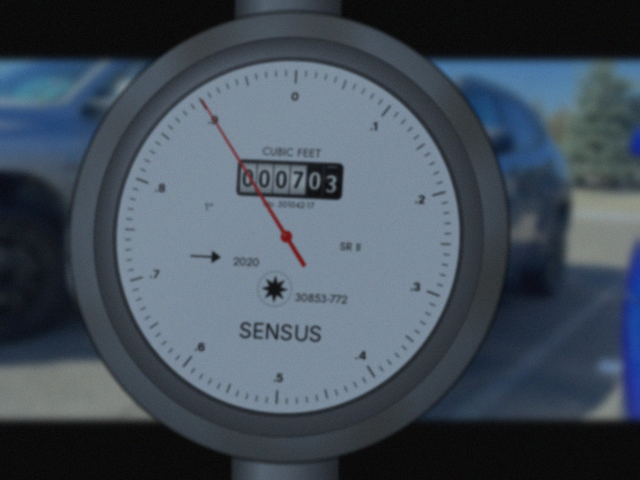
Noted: {"value": 702.90, "unit": "ft³"}
